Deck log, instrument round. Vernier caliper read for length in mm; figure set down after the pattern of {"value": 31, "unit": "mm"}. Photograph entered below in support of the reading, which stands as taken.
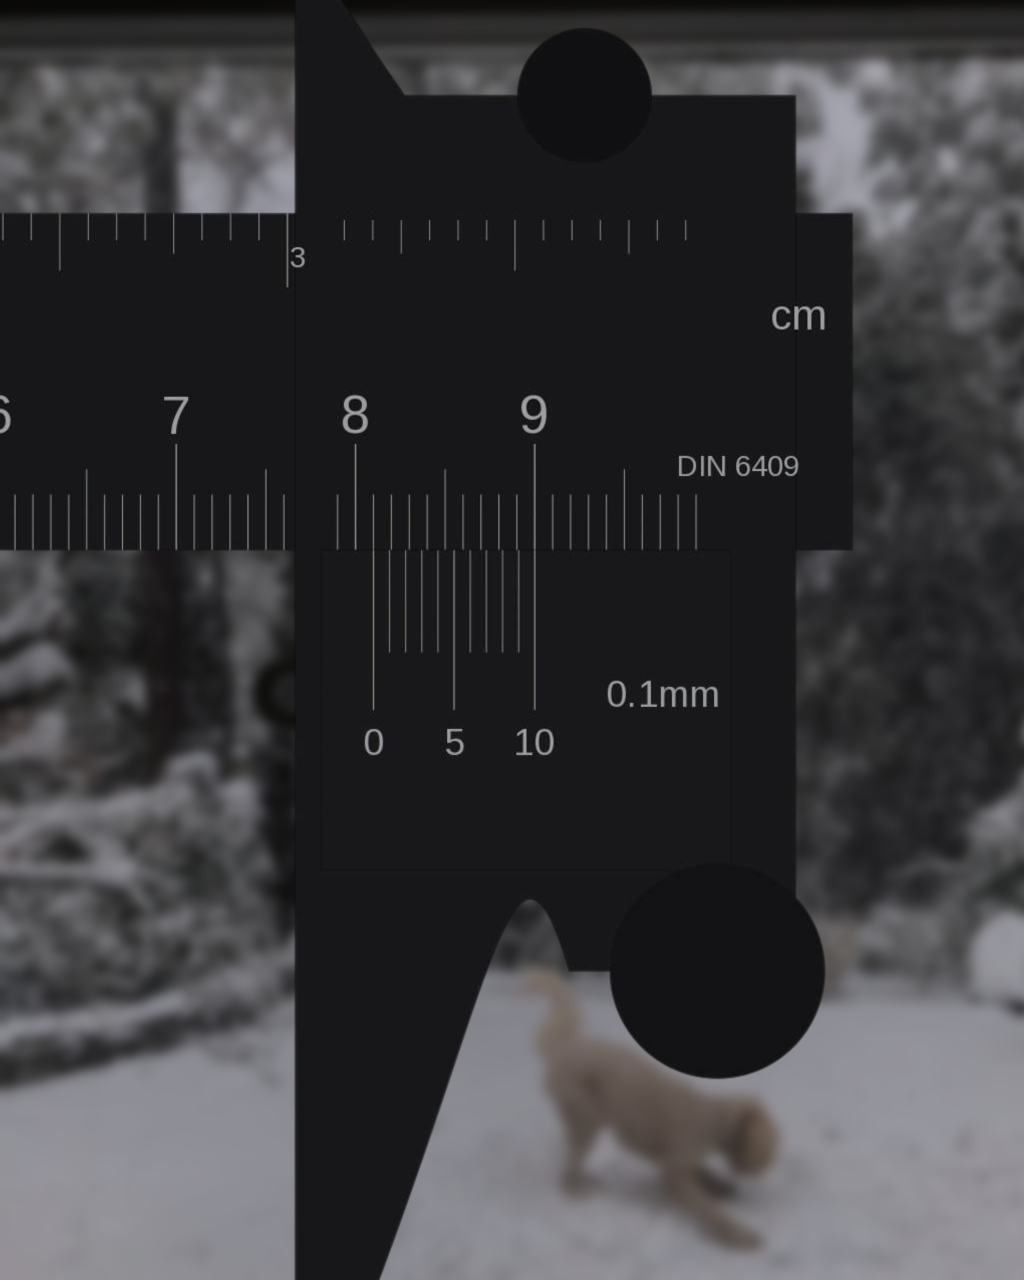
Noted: {"value": 81.0, "unit": "mm"}
